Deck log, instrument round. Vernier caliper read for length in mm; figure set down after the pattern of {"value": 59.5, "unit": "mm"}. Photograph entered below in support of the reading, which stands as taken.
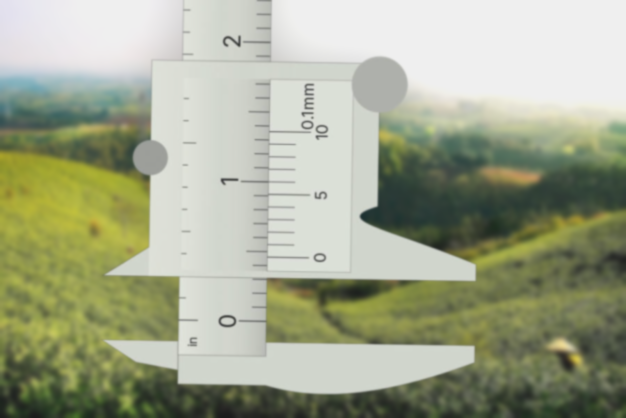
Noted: {"value": 4.6, "unit": "mm"}
